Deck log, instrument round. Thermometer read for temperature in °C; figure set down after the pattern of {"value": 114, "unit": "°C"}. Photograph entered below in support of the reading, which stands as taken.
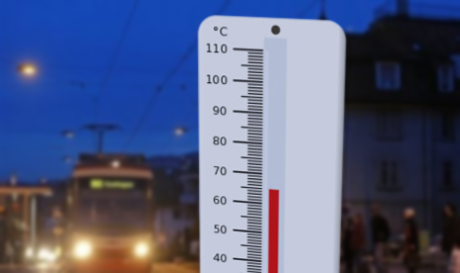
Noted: {"value": 65, "unit": "°C"}
